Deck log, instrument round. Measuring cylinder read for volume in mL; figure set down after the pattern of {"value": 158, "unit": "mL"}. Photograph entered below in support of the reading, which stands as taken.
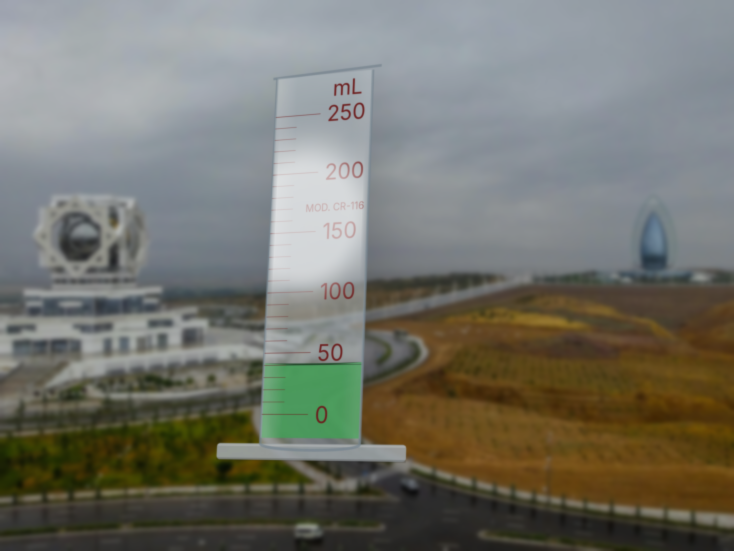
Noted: {"value": 40, "unit": "mL"}
